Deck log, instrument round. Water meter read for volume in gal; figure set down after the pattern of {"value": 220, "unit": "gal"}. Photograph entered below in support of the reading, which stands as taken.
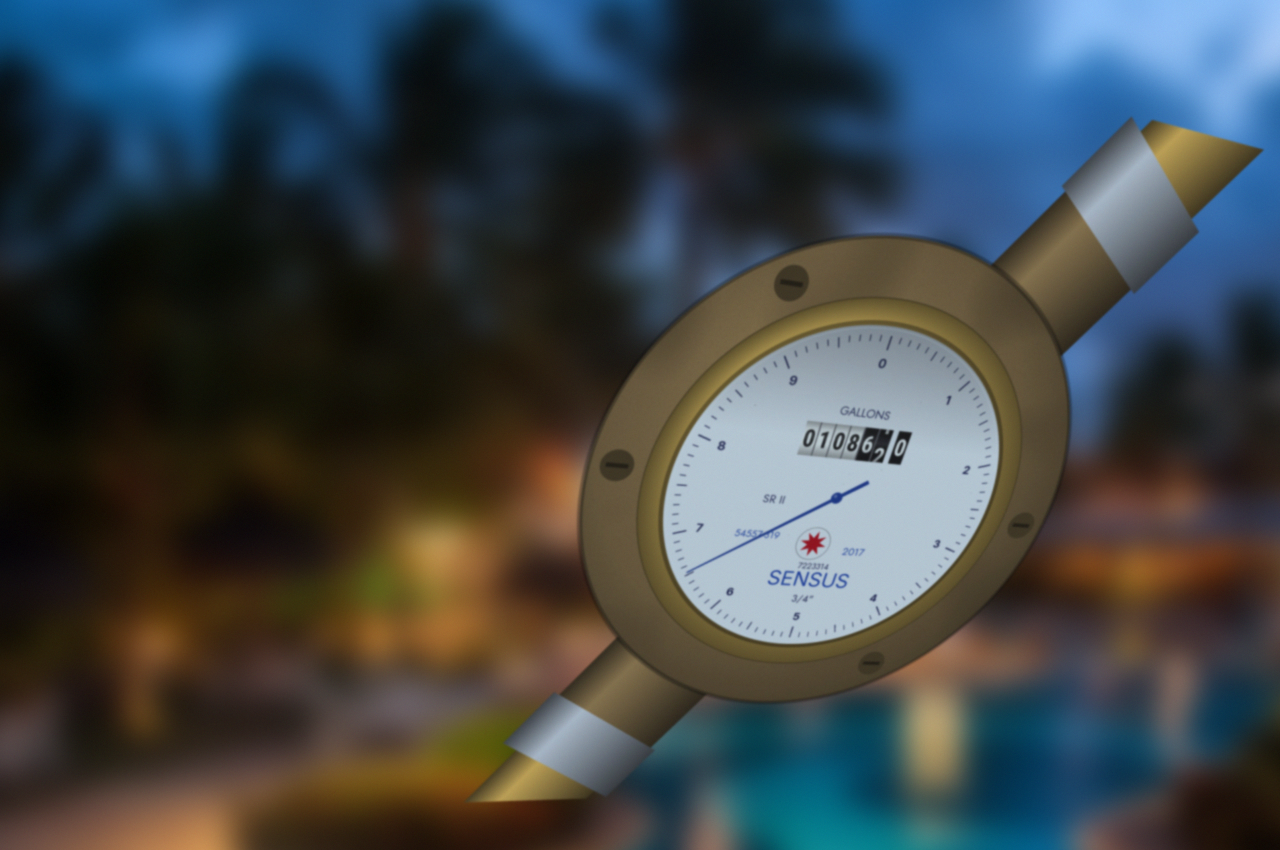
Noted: {"value": 108616.5, "unit": "gal"}
